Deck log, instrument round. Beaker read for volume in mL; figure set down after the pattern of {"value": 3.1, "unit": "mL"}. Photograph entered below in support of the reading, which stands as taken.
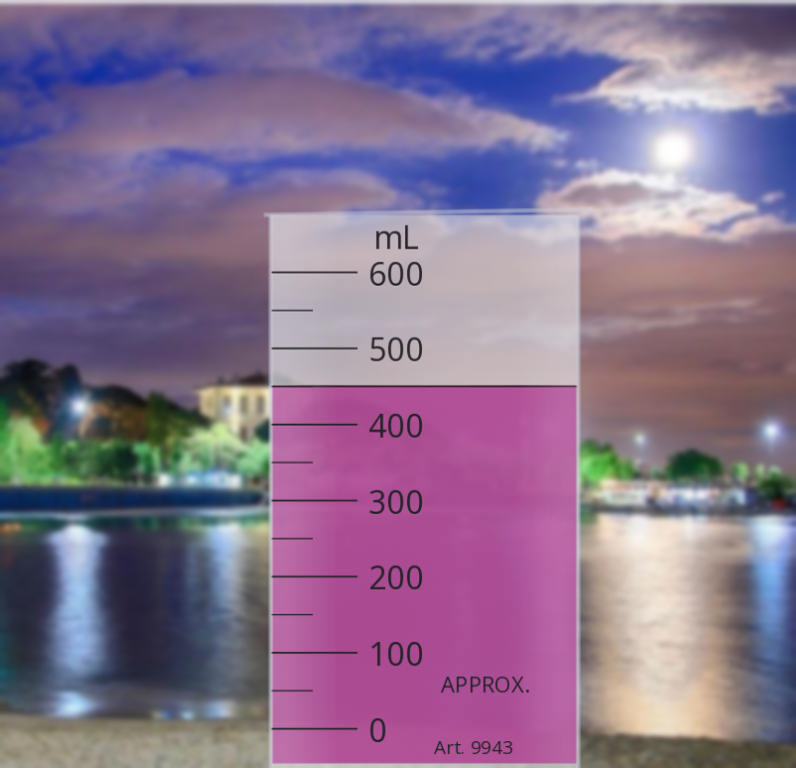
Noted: {"value": 450, "unit": "mL"}
